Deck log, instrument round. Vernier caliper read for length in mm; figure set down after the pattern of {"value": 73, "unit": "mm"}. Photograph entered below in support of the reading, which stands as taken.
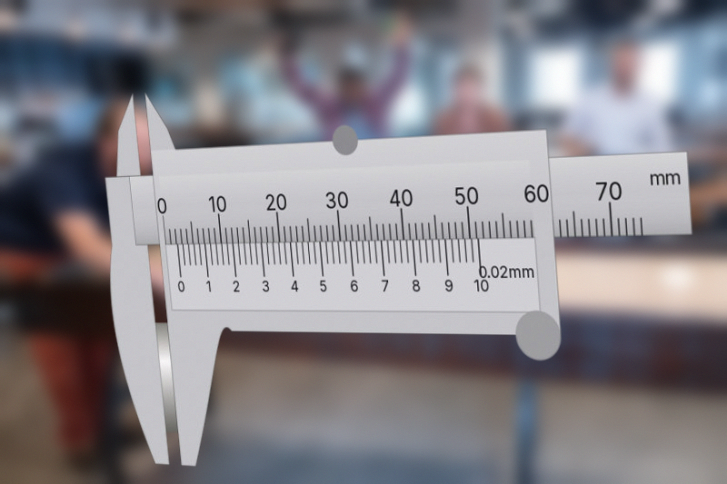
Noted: {"value": 2.2, "unit": "mm"}
